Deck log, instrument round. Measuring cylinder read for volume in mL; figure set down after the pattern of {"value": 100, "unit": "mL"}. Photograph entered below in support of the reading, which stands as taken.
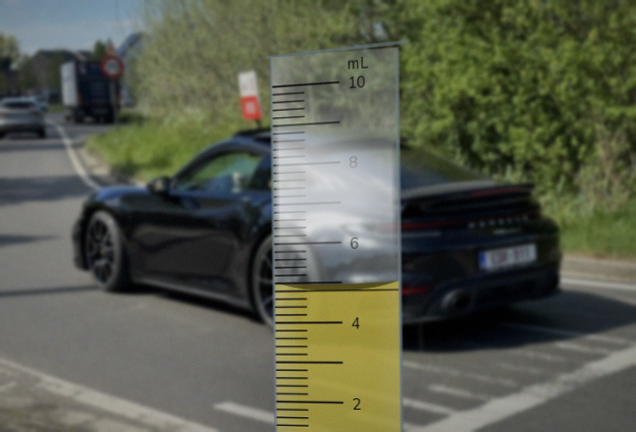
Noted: {"value": 4.8, "unit": "mL"}
